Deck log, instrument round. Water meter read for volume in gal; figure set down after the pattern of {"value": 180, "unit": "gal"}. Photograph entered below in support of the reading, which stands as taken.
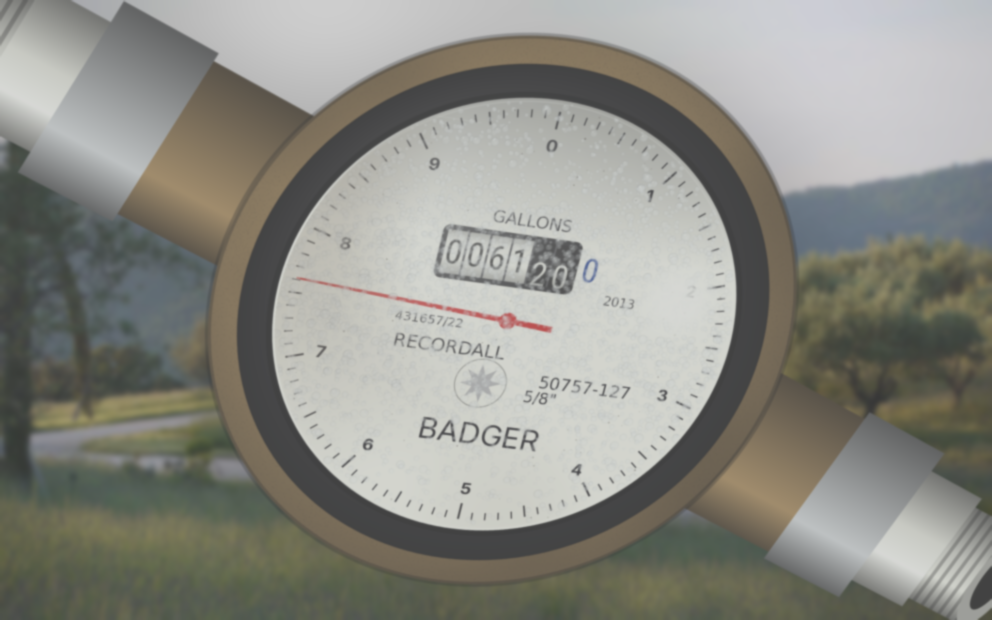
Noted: {"value": 61197.6, "unit": "gal"}
